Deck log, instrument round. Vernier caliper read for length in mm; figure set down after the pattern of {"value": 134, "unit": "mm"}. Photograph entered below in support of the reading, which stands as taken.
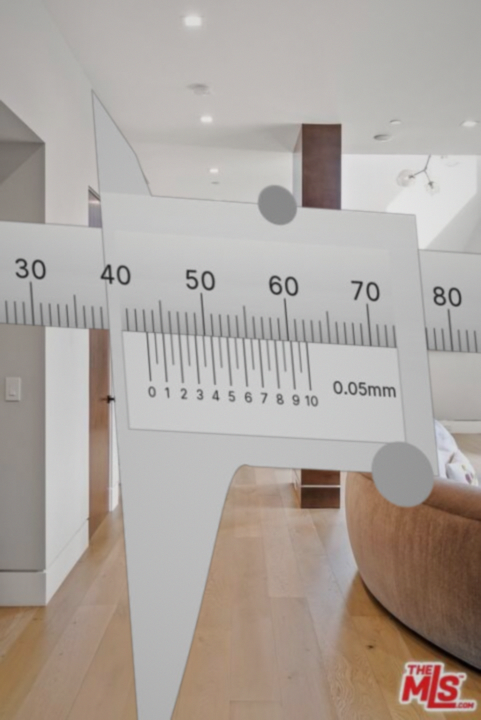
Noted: {"value": 43.2, "unit": "mm"}
